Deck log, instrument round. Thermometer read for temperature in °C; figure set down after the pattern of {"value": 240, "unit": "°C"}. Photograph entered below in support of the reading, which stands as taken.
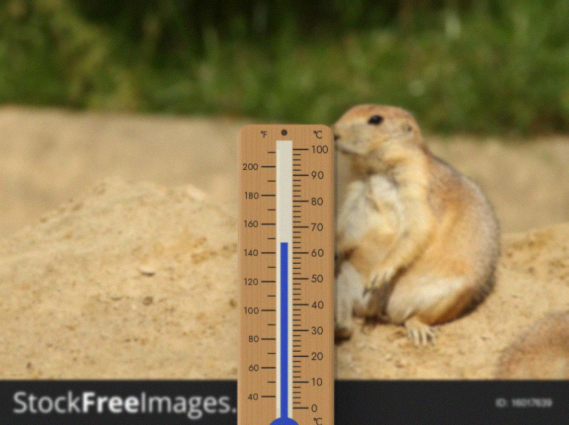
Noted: {"value": 64, "unit": "°C"}
